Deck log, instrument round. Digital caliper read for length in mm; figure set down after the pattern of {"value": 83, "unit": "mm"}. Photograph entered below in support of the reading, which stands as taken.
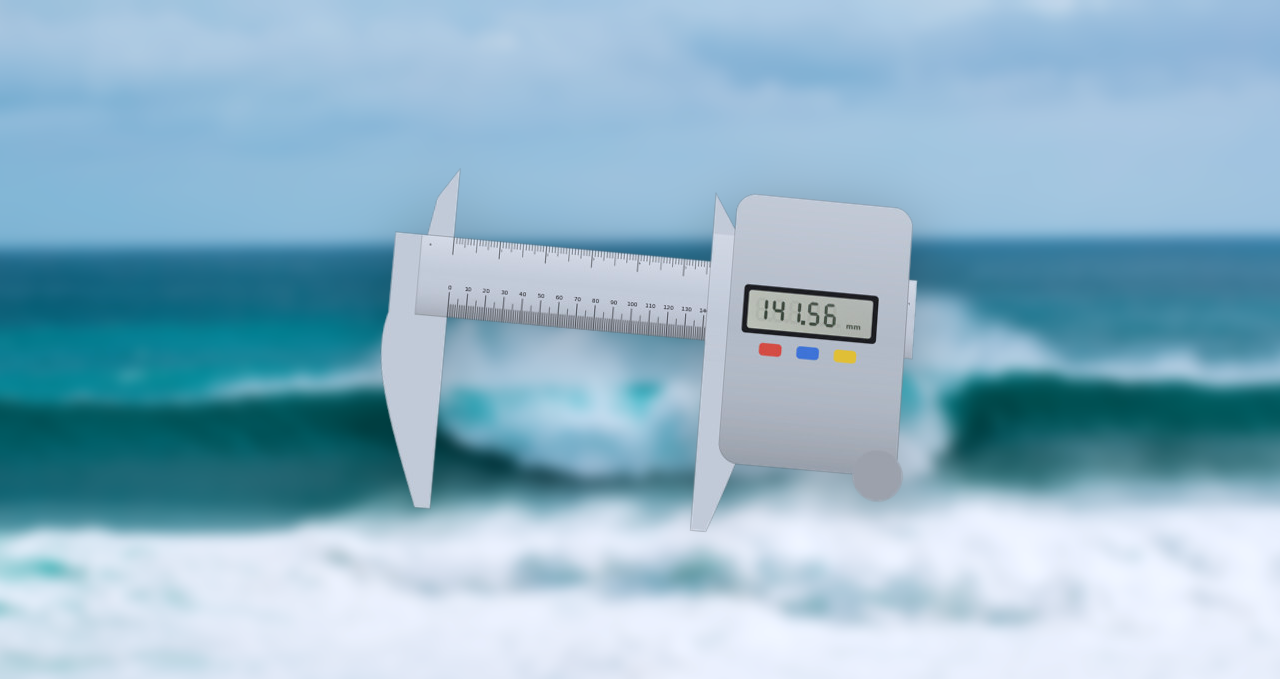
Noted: {"value": 141.56, "unit": "mm"}
